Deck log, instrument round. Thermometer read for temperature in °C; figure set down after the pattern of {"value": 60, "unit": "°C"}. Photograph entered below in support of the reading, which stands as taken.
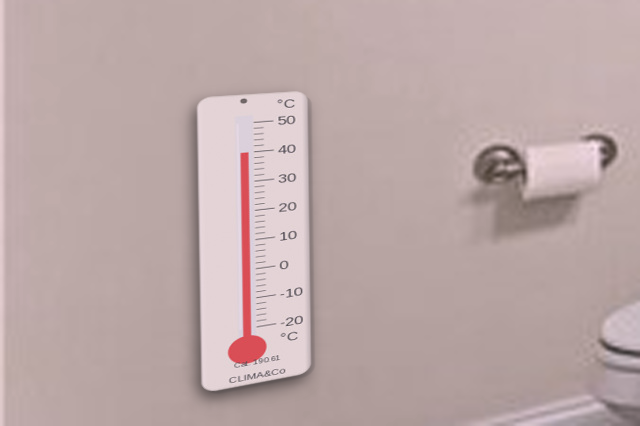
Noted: {"value": 40, "unit": "°C"}
